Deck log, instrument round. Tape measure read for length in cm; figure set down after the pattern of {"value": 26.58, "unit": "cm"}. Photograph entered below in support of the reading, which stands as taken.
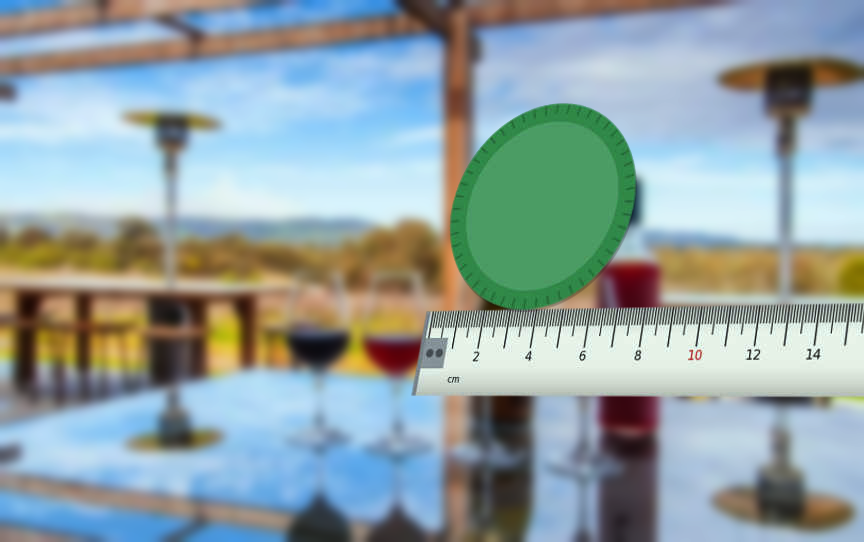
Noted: {"value": 7, "unit": "cm"}
